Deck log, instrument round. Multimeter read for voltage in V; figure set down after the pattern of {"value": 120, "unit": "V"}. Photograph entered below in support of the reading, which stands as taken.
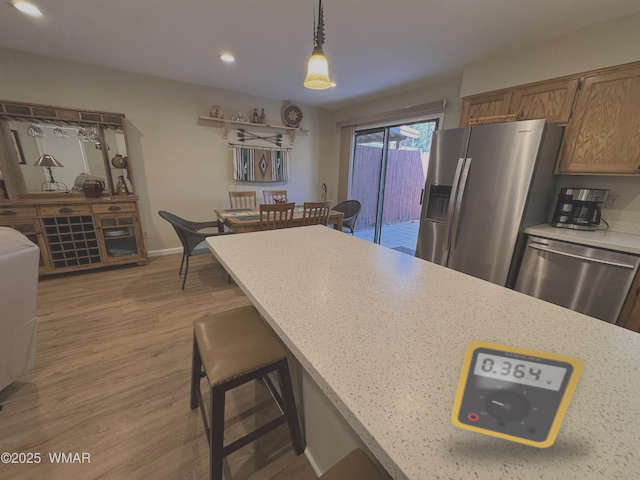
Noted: {"value": 0.364, "unit": "V"}
